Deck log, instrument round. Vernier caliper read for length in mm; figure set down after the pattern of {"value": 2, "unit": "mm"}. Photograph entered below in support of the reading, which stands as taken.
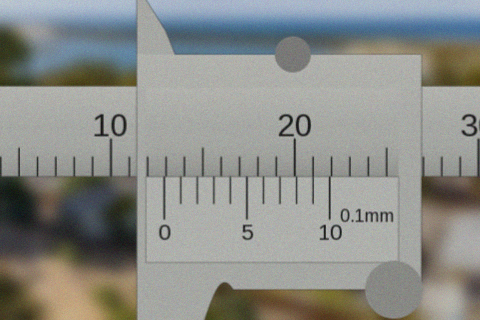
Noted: {"value": 12.9, "unit": "mm"}
